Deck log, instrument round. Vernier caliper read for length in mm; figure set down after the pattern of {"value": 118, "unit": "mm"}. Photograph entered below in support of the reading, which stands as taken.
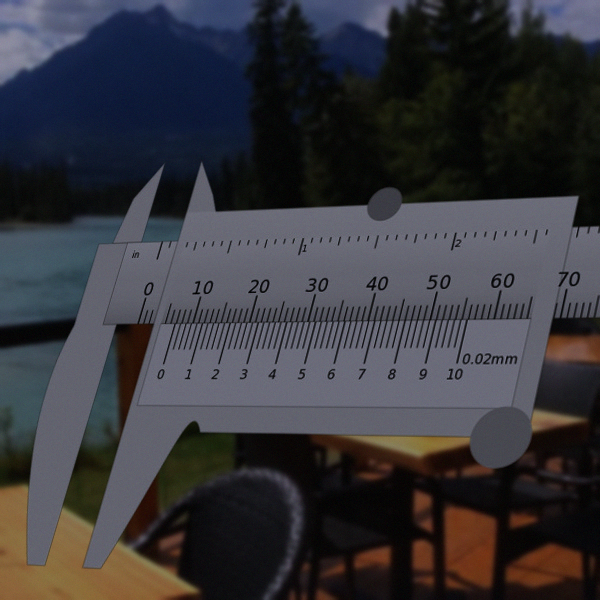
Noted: {"value": 6.8, "unit": "mm"}
